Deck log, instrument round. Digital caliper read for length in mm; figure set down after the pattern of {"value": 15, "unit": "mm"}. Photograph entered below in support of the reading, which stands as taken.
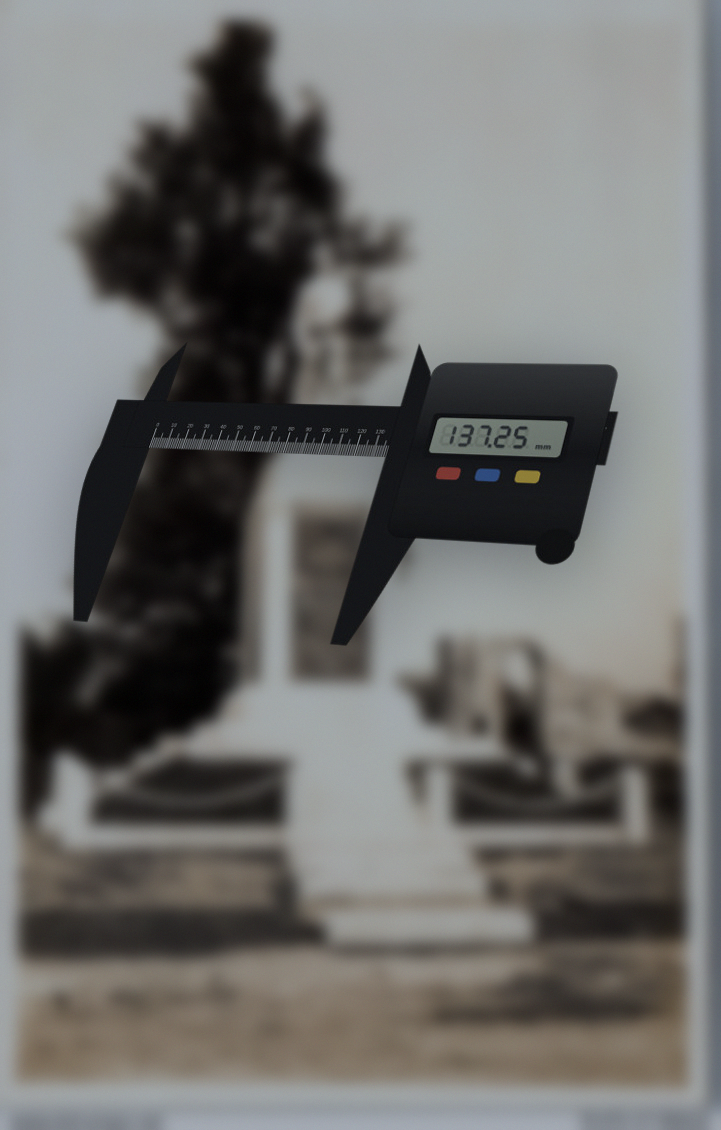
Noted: {"value": 137.25, "unit": "mm"}
